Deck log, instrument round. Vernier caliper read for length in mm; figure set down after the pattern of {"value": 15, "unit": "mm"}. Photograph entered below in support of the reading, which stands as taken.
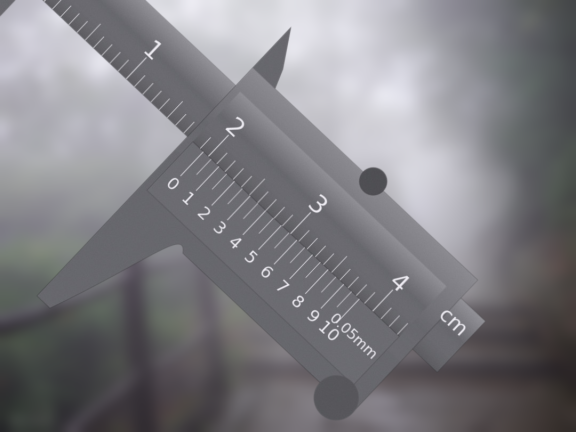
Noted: {"value": 19.4, "unit": "mm"}
